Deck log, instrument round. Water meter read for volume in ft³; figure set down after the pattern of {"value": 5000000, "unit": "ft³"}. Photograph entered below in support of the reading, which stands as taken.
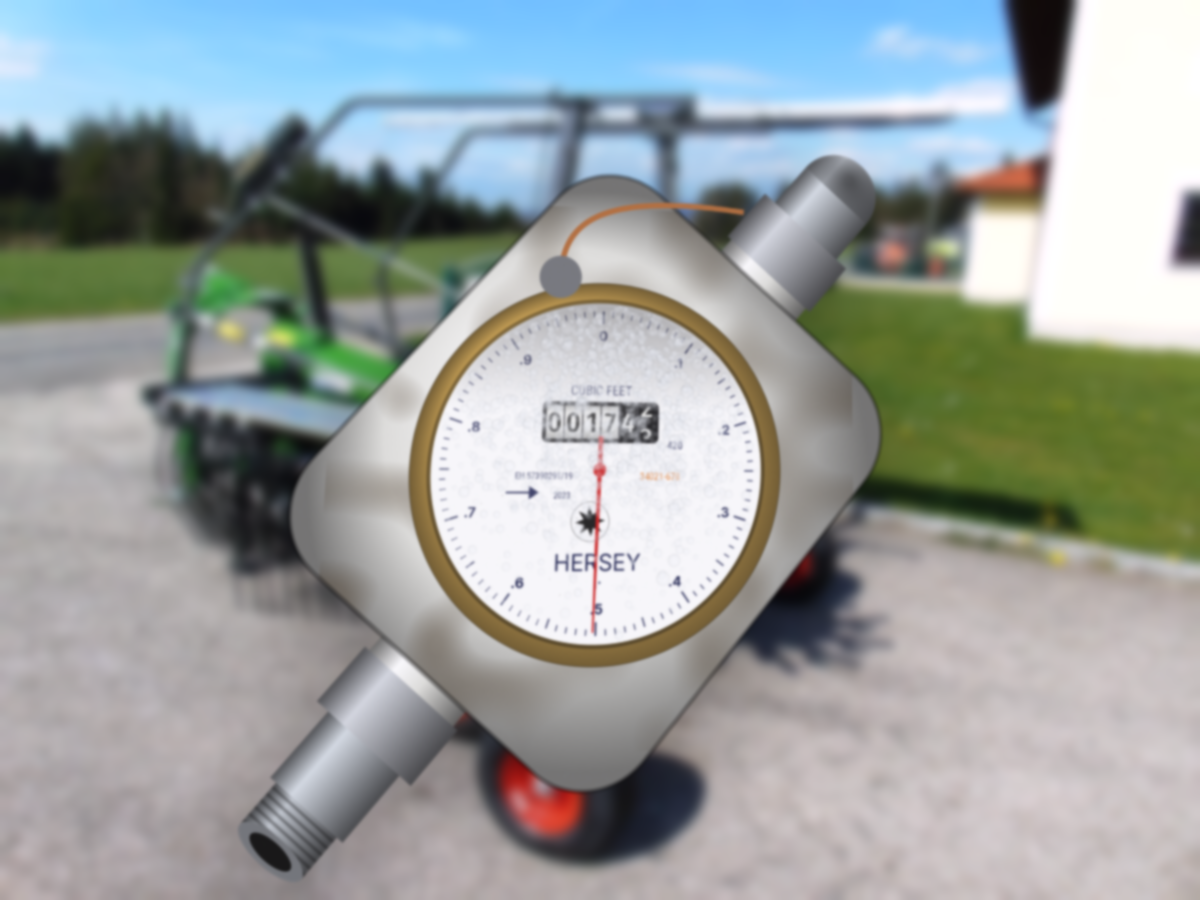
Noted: {"value": 1742.50, "unit": "ft³"}
